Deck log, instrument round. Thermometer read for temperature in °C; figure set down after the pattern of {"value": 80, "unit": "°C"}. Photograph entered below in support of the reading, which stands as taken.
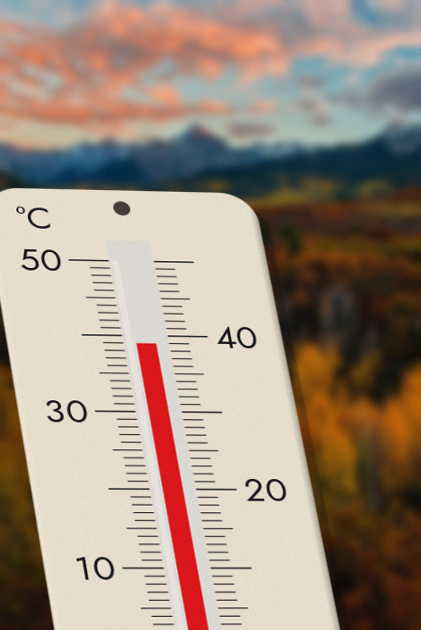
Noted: {"value": 39, "unit": "°C"}
